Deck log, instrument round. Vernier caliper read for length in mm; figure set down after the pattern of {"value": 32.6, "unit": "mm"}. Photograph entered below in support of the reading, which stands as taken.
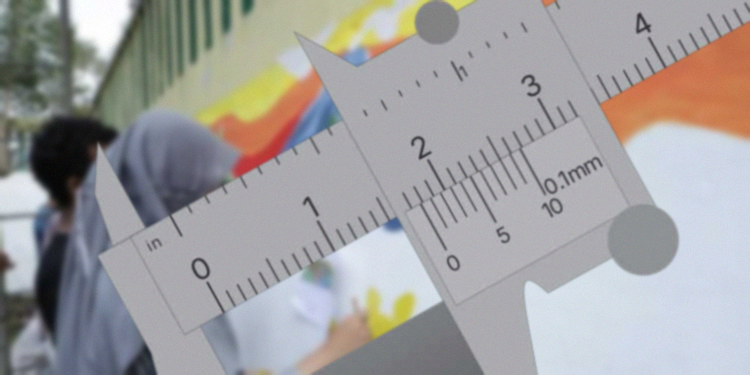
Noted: {"value": 17.8, "unit": "mm"}
